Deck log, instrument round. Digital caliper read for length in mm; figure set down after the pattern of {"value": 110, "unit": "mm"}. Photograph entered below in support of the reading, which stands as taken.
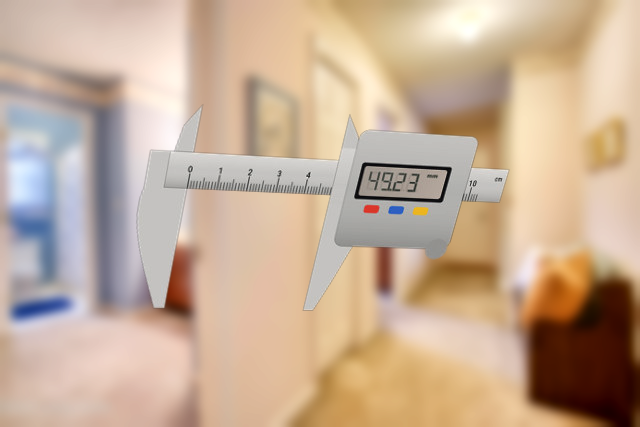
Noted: {"value": 49.23, "unit": "mm"}
